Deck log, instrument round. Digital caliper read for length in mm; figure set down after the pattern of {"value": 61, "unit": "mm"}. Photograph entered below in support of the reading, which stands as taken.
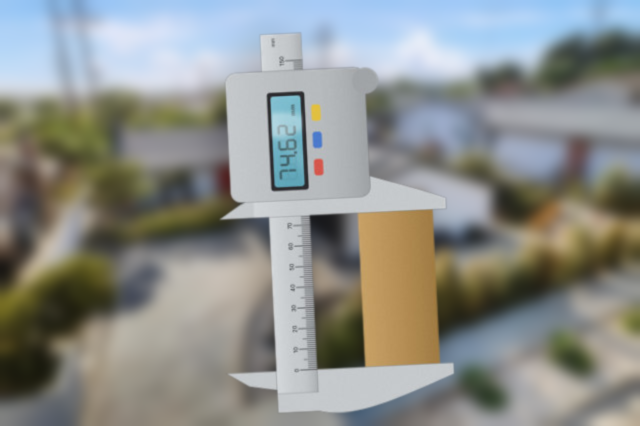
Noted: {"value": 74.62, "unit": "mm"}
